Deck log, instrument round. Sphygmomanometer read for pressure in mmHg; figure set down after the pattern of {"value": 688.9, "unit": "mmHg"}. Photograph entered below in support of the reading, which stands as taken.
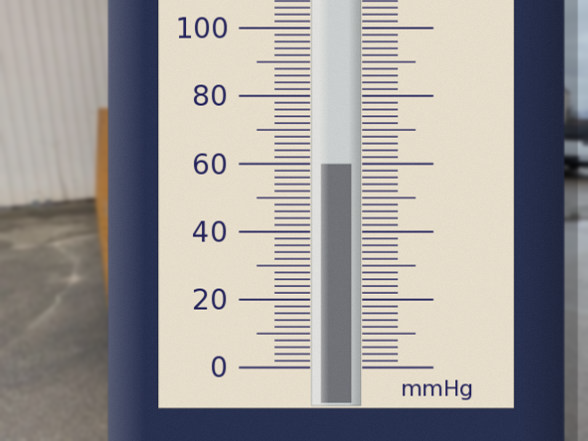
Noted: {"value": 60, "unit": "mmHg"}
